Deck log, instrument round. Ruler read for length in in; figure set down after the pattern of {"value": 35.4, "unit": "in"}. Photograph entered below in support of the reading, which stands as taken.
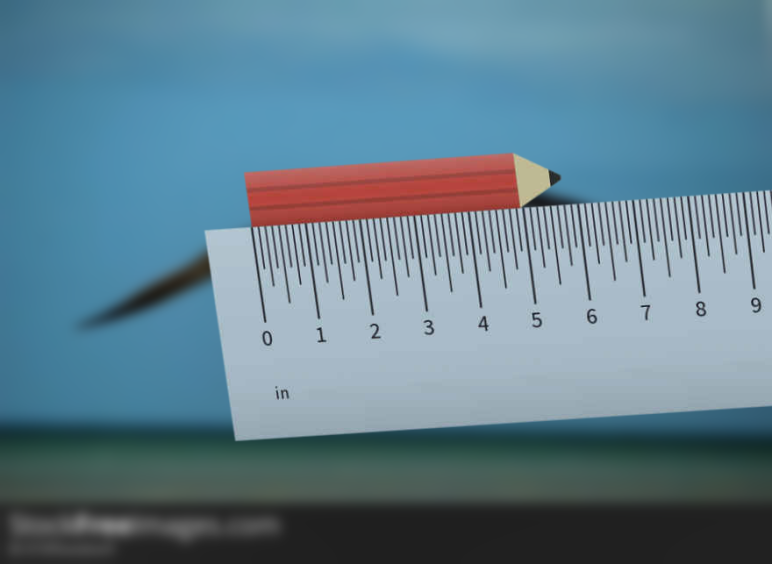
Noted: {"value": 5.75, "unit": "in"}
